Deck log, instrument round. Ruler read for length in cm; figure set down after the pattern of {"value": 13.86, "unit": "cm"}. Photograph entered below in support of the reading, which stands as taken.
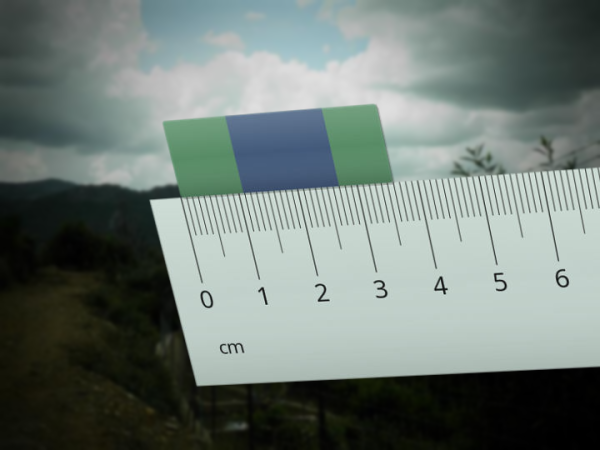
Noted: {"value": 3.6, "unit": "cm"}
